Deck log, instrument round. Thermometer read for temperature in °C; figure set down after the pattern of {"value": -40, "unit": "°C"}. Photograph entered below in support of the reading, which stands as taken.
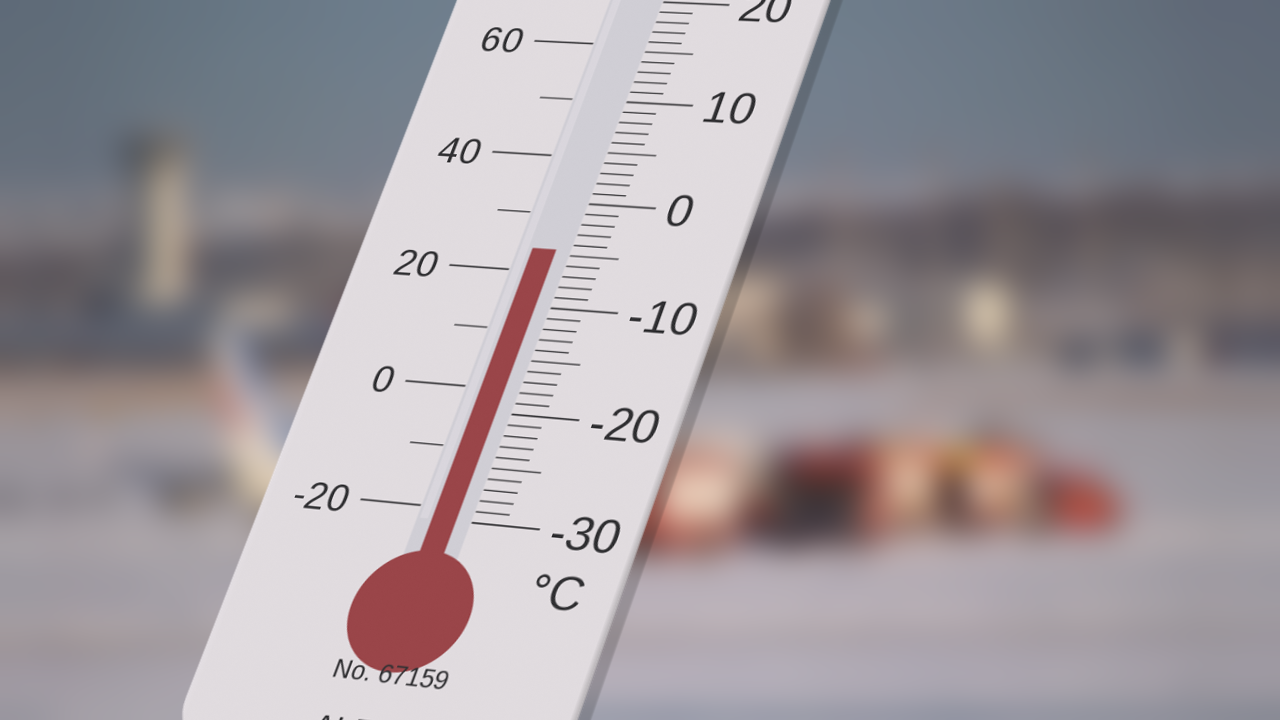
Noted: {"value": -4.5, "unit": "°C"}
